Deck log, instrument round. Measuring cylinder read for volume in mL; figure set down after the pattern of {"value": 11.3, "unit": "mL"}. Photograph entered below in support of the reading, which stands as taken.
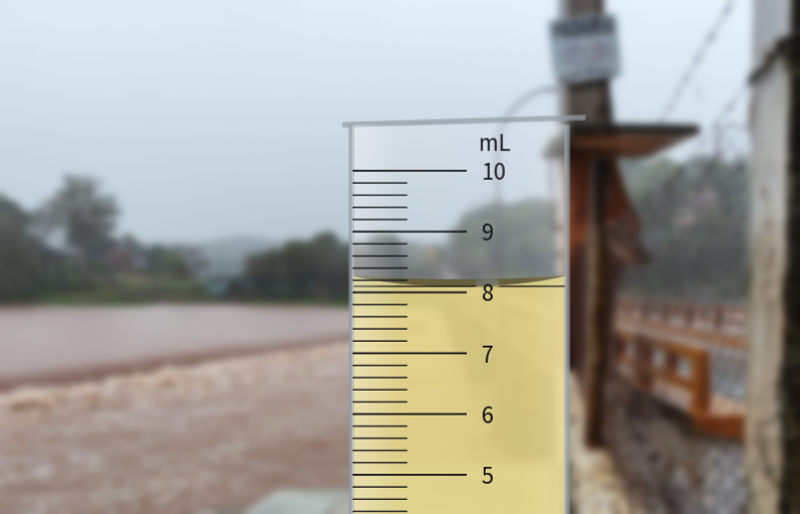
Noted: {"value": 8.1, "unit": "mL"}
